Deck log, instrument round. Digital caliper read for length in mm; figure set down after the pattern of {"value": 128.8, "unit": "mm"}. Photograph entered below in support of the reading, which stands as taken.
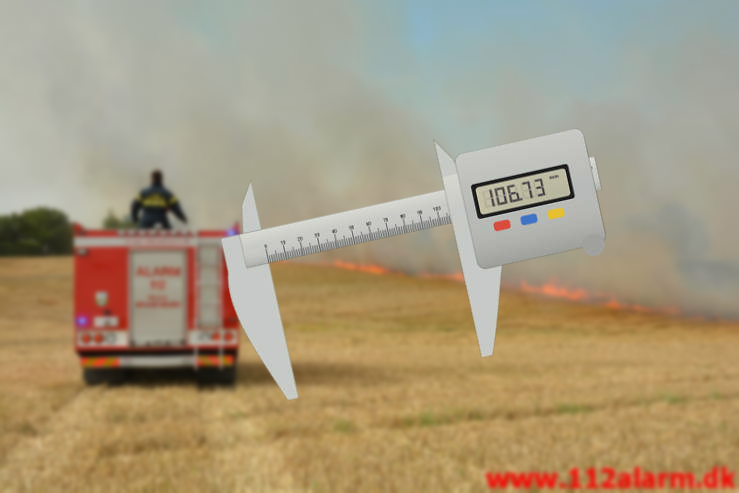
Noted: {"value": 106.73, "unit": "mm"}
